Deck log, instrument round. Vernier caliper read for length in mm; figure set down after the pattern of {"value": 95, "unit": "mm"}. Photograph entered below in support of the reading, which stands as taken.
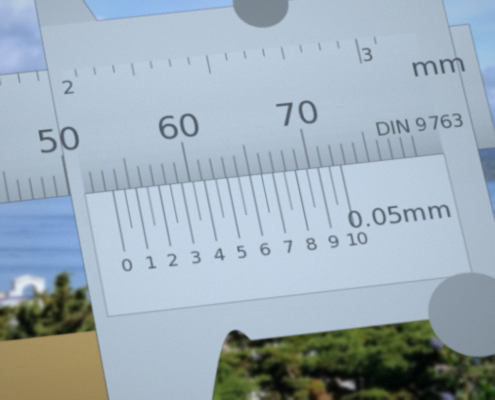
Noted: {"value": 53.6, "unit": "mm"}
